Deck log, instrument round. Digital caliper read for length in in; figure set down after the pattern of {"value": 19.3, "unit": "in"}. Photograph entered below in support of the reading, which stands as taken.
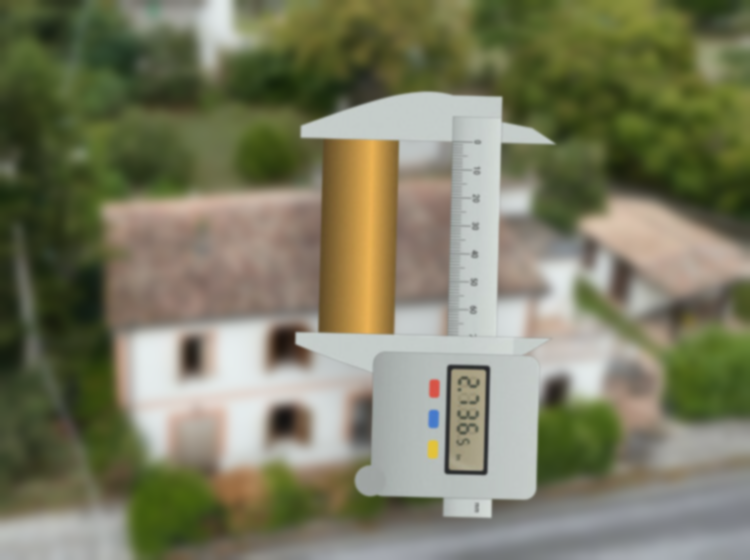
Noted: {"value": 2.7365, "unit": "in"}
